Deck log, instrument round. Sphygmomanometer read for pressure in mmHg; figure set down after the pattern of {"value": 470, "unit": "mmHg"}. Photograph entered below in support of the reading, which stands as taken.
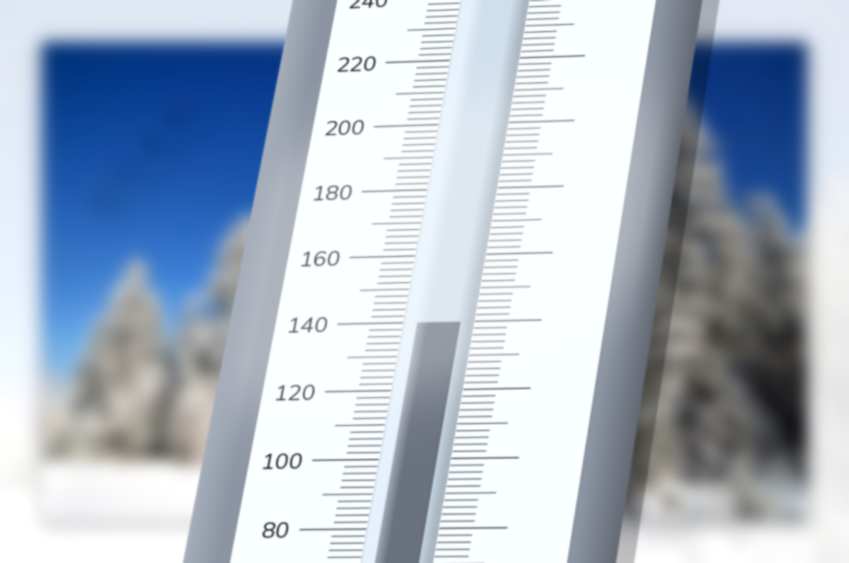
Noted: {"value": 140, "unit": "mmHg"}
